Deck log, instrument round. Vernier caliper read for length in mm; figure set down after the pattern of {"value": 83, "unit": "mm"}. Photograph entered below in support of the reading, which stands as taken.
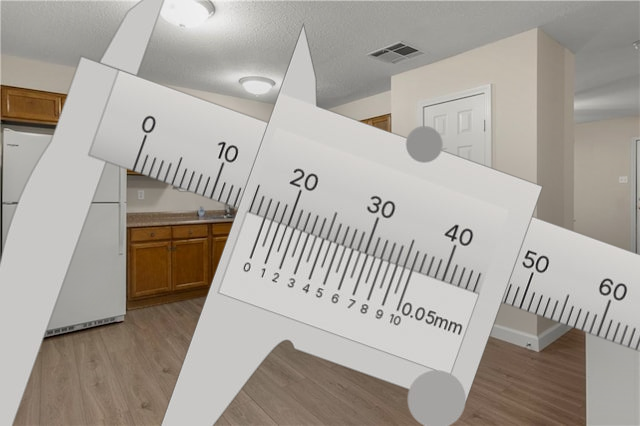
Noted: {"value": 17.0, "unit": "mm"}
